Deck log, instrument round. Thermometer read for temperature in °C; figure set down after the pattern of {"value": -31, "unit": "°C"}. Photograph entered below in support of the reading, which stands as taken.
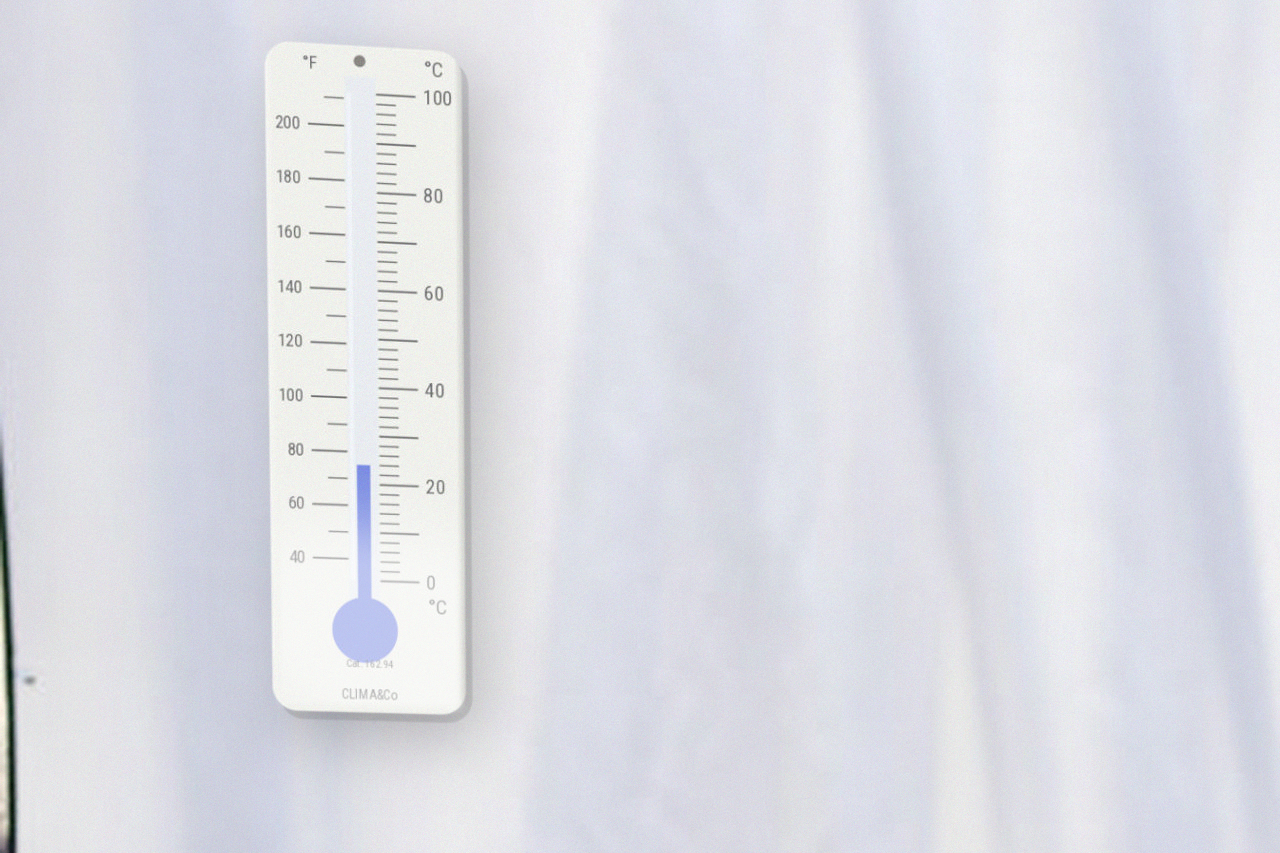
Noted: {"value": 24, "unit": "°C"}
